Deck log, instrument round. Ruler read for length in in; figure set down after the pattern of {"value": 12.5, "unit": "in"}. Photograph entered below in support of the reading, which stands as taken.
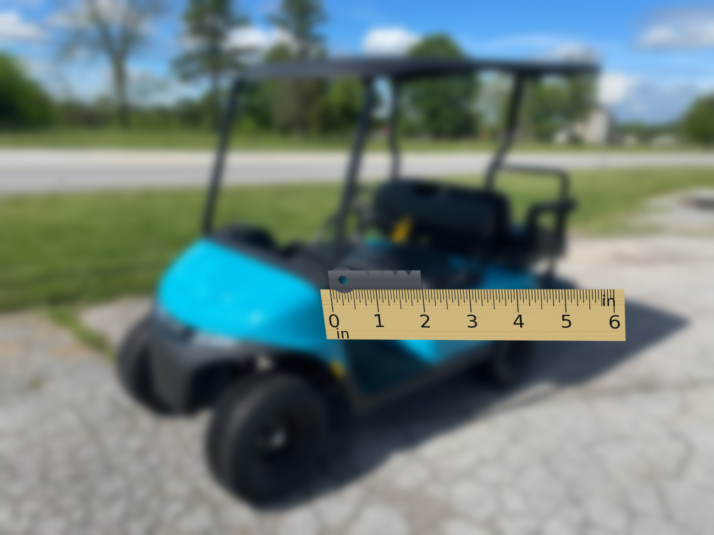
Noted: {"value": 2, "unit": "in"}
